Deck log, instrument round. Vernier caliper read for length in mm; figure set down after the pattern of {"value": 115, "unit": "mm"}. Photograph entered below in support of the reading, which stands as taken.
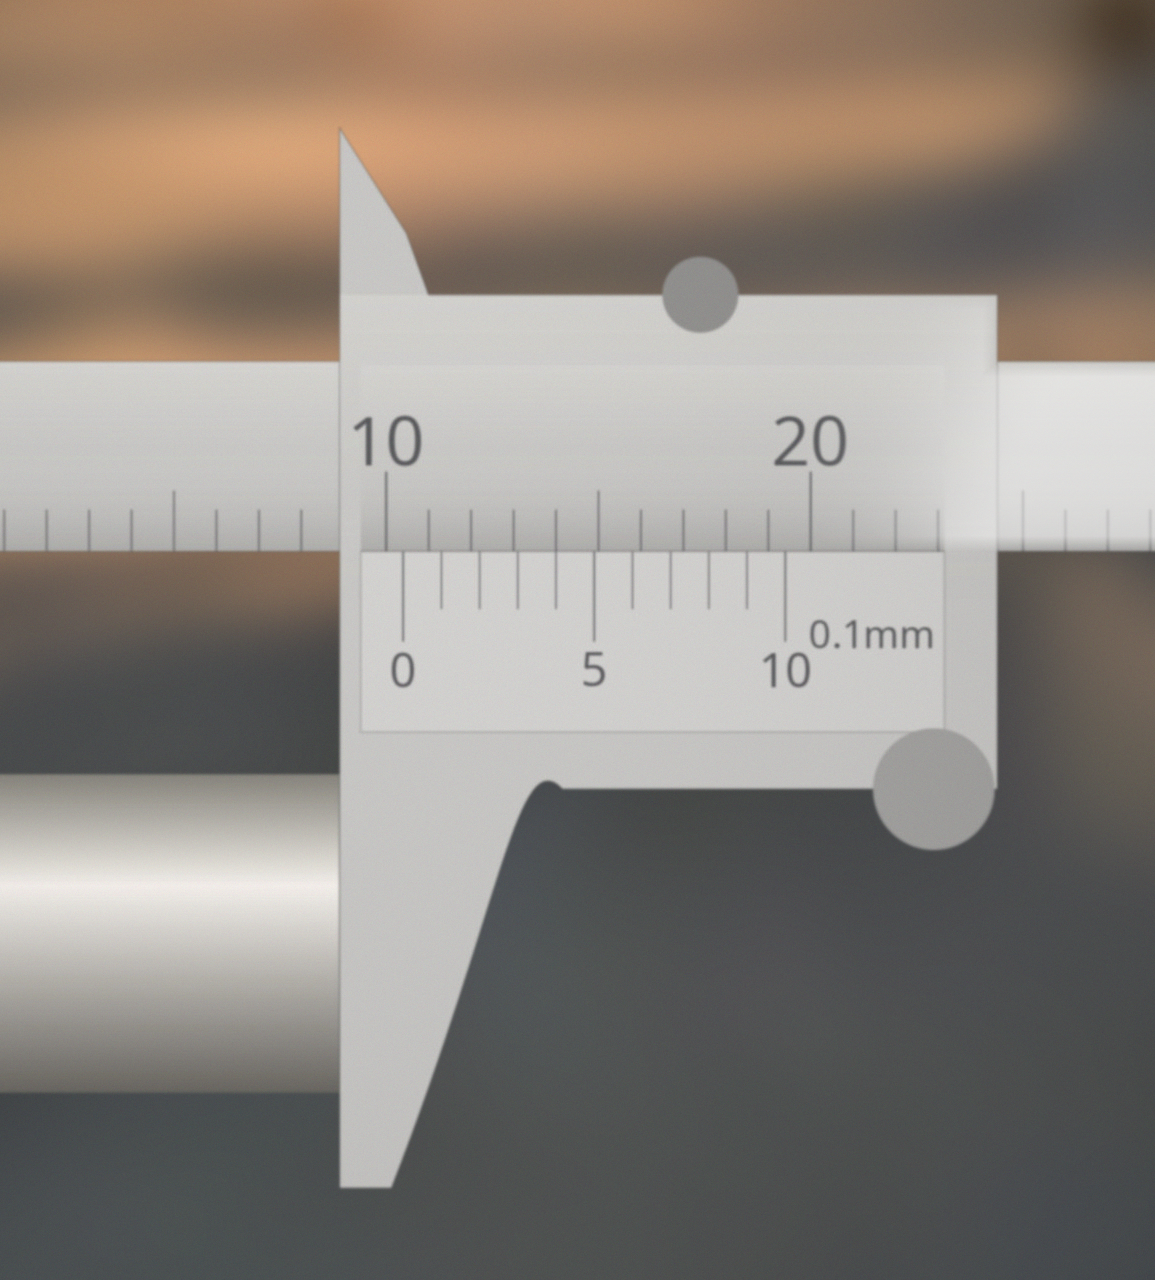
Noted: {"value": 10.4, "unit": "mm"}
